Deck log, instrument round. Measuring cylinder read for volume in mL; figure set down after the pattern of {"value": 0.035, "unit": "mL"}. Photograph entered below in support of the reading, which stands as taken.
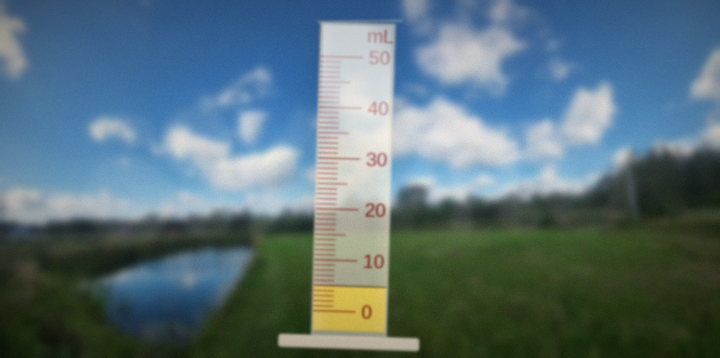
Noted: {"value": 5, "unit": "mL"}
